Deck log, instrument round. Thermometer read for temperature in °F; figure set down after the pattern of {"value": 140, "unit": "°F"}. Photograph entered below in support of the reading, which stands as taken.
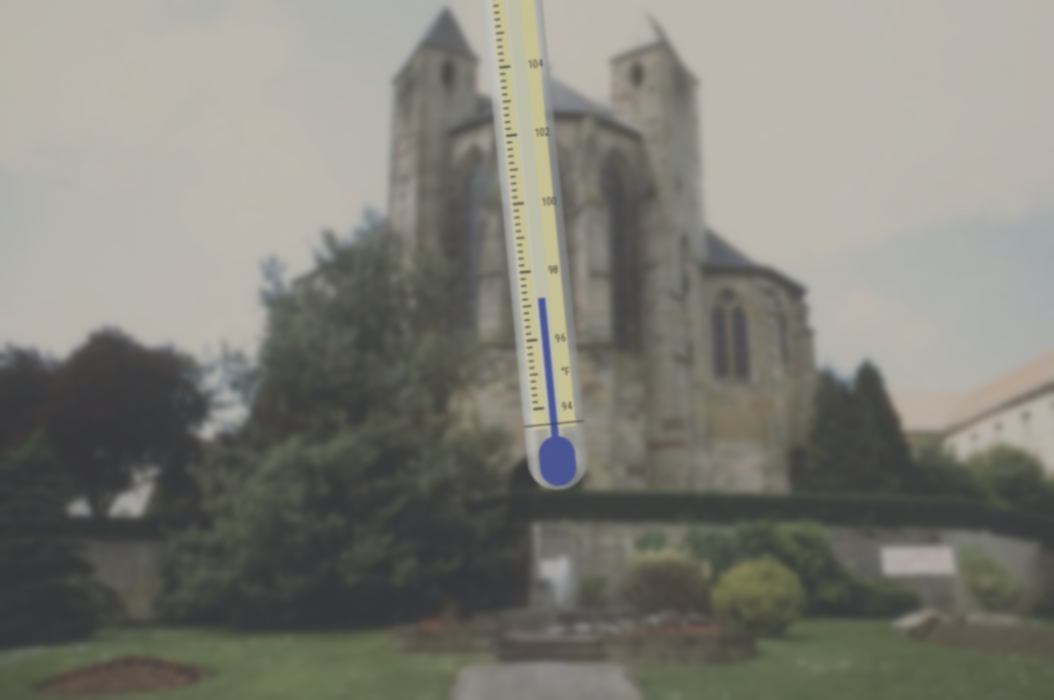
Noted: {"value": 97.2, "unit": "°F"}
